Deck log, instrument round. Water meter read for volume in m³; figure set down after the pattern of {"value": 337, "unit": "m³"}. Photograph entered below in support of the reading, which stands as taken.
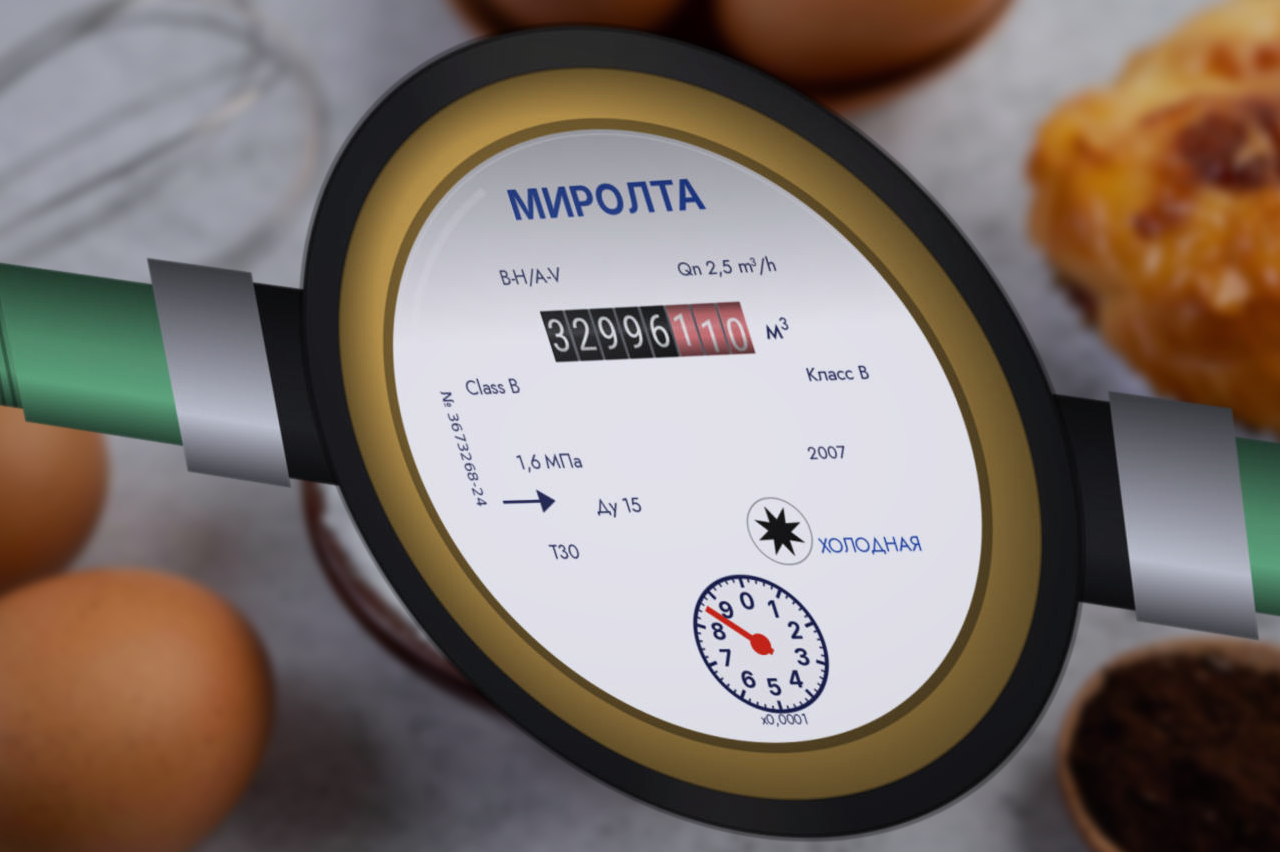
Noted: {"value": 32996.1098, "unit": "m³"}
